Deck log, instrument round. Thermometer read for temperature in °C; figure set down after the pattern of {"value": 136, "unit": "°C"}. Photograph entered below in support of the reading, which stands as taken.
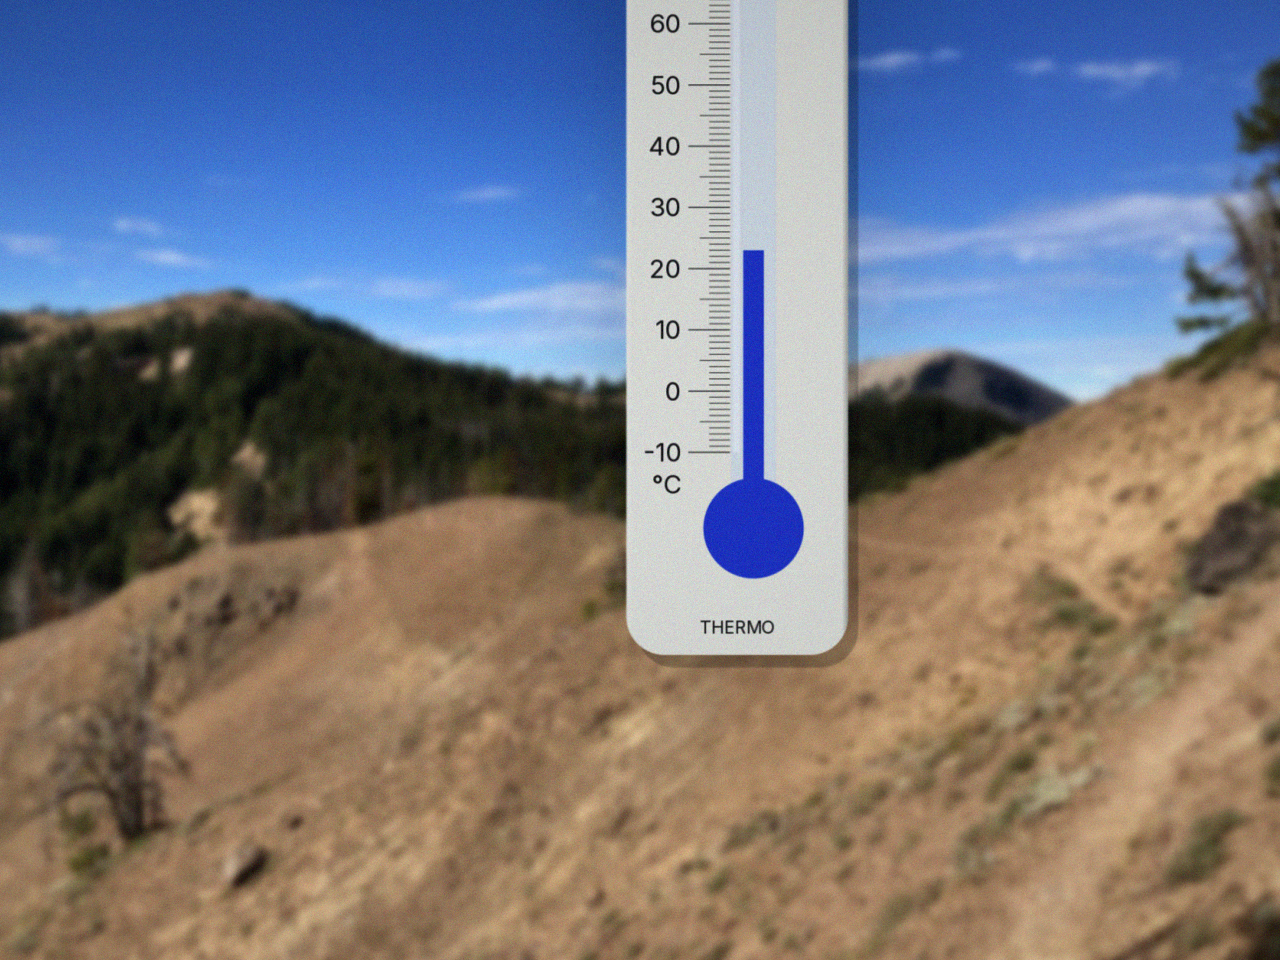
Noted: {"value": 23, "unit": "°C"}
